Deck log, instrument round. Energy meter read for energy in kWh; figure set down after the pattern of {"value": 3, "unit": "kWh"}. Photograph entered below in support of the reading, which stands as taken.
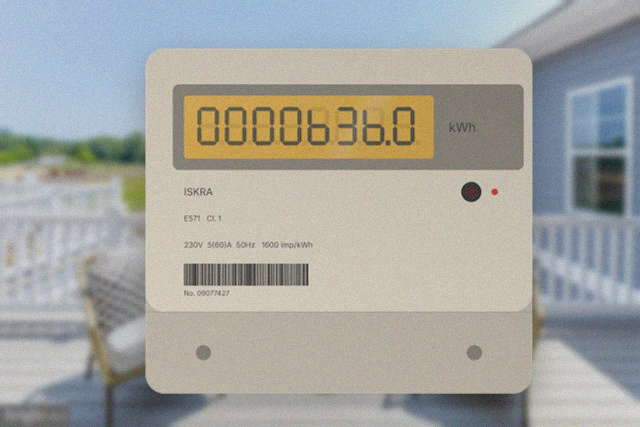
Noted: {"value": 636.0, "unit": "kWh"}
